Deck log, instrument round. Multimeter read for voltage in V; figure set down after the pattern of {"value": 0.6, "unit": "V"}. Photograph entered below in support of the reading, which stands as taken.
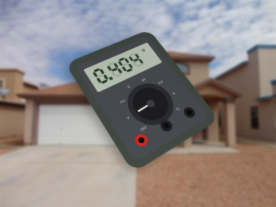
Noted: {"value": 0.404, "unit": "V"}
